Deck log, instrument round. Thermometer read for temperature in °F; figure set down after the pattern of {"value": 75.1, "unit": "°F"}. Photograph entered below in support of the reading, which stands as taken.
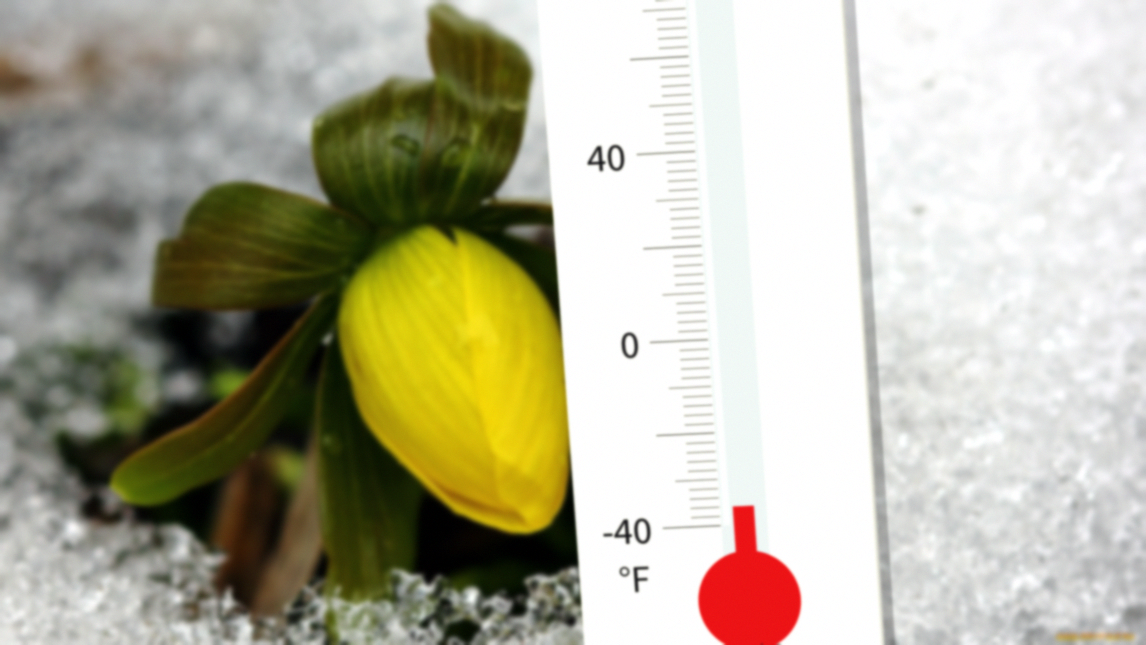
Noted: {"value": -36, "unit": "°F"}
